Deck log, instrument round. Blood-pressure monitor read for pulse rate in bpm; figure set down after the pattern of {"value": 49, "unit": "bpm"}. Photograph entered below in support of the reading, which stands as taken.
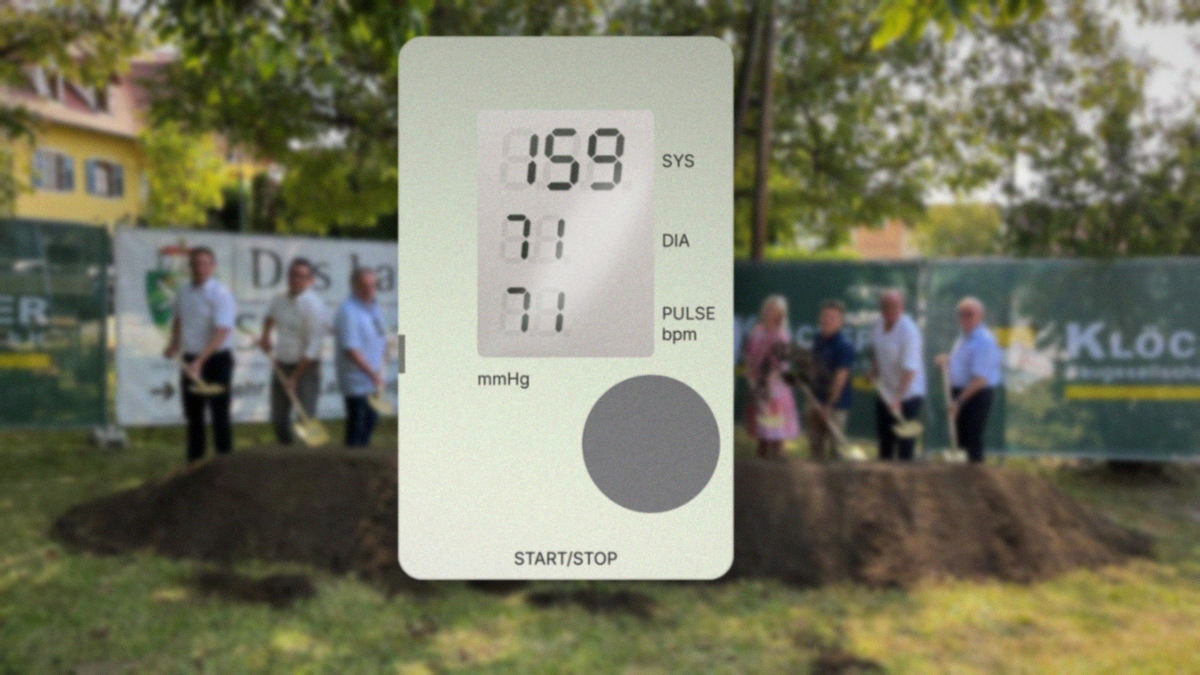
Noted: {"value": 71, "unit": "bpm"}
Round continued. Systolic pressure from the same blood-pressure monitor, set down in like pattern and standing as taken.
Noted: {"value": 159, "unit": "mmHg"}
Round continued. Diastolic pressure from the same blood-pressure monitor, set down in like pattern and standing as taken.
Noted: {"value": 71, "unit": "mmHg"}
